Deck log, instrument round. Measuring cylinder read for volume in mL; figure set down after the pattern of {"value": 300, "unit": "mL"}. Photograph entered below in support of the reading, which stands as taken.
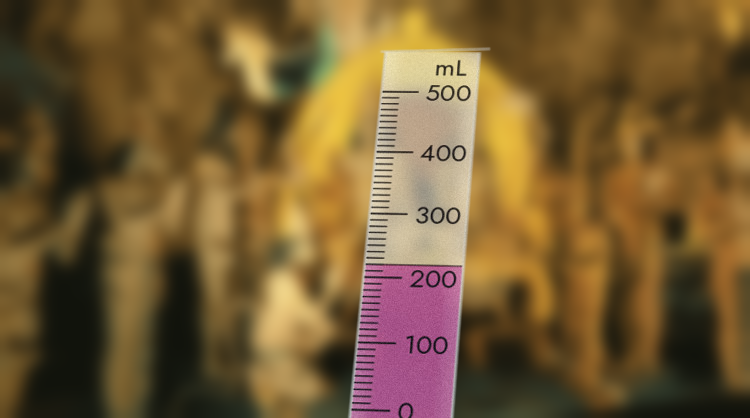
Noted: {"value": 220, "unit": "mL"}
